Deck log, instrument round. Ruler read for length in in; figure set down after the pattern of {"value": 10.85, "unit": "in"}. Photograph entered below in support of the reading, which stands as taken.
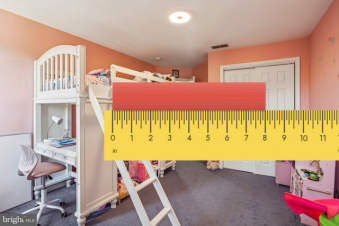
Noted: {"value": 8, "unit": "in"}
